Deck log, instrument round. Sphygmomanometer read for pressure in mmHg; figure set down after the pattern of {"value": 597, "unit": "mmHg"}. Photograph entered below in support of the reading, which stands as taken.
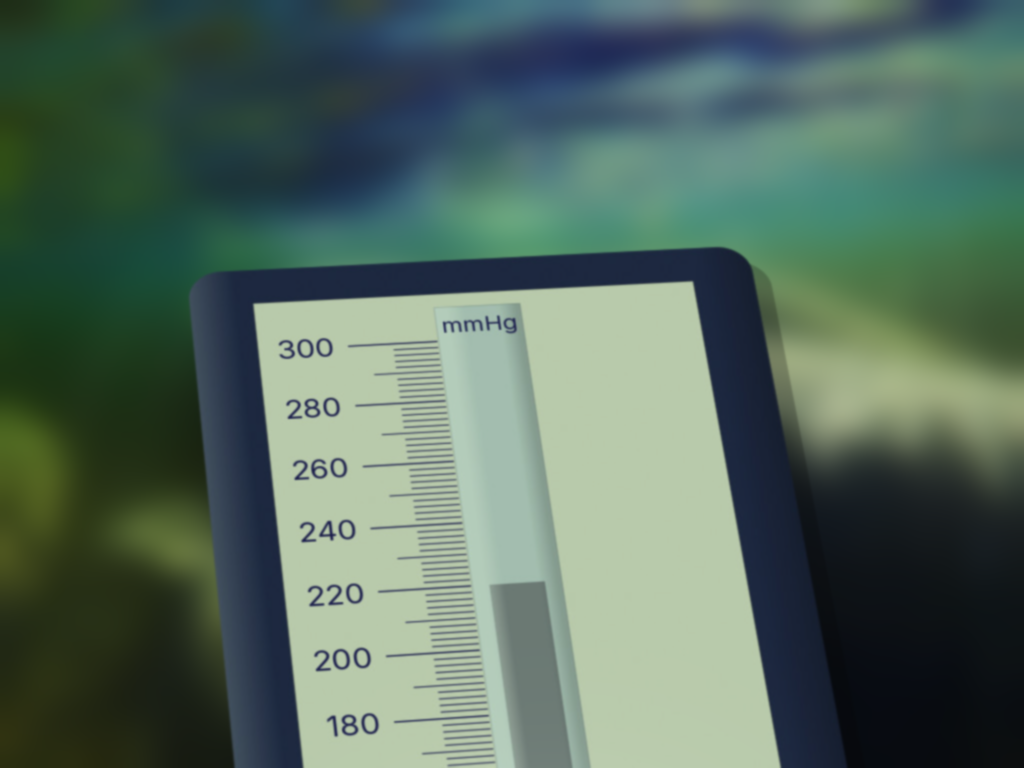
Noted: {"value": 220, "unit": "mmHg"}
